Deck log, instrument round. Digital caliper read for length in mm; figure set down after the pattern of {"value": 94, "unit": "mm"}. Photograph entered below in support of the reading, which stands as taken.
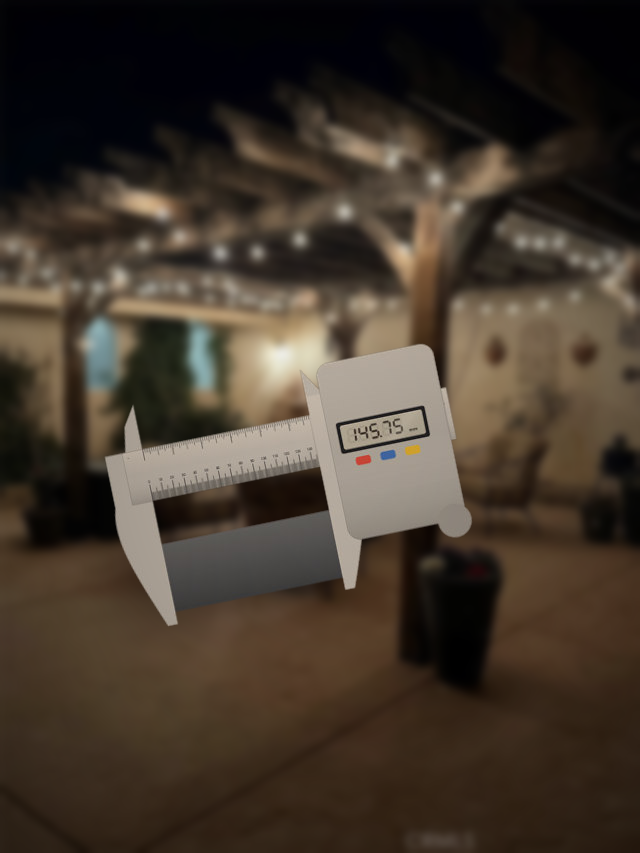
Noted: {"value": 145.75, "unit": "mm"}
